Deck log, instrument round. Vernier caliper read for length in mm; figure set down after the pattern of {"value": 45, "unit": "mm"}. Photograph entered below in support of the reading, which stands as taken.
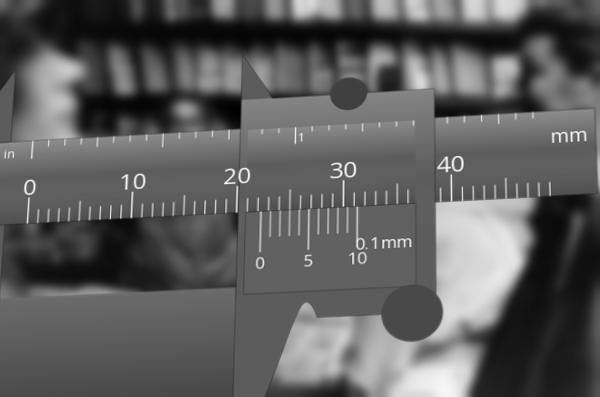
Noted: {"value": 22.3, "unit": "mm"}
